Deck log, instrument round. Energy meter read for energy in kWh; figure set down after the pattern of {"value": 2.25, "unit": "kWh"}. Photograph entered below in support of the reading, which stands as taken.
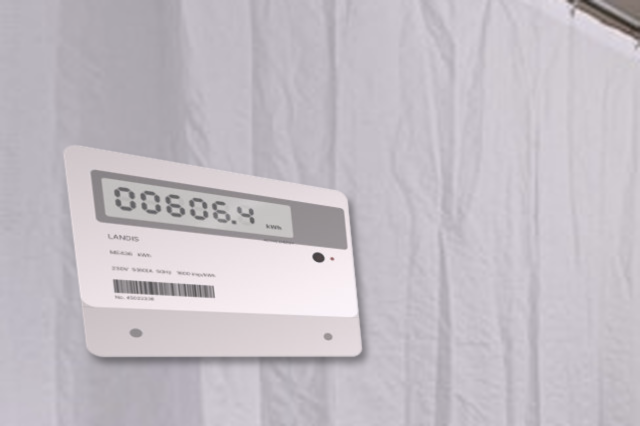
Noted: {"value": 606.4, "unit": "kWh"}
